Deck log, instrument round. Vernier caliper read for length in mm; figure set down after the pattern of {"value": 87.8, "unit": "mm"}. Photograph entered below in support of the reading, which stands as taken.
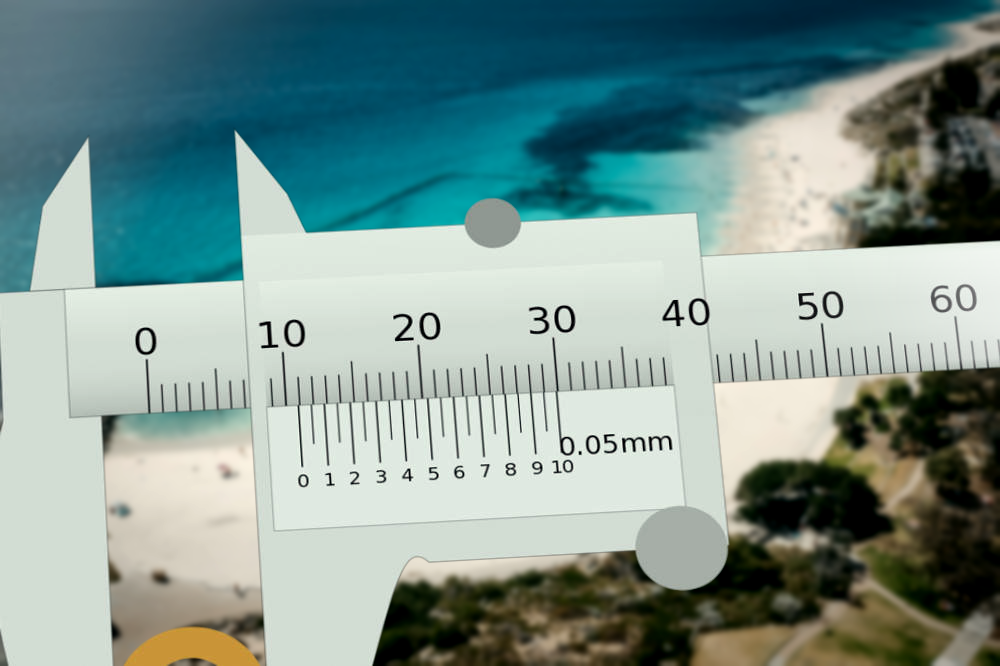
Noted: {"value": 10.9, "unit": "mm"}
